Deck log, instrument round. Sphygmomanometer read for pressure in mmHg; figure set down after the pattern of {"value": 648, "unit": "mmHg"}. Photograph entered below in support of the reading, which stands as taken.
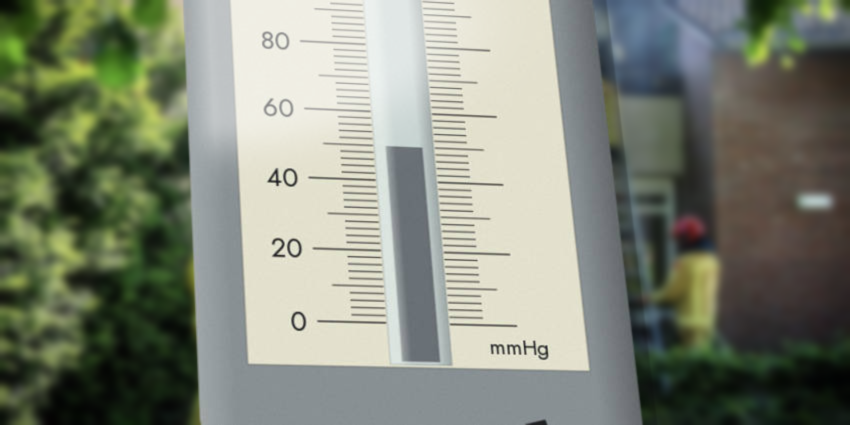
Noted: {"value": 50, "unit": "mmHg"}
